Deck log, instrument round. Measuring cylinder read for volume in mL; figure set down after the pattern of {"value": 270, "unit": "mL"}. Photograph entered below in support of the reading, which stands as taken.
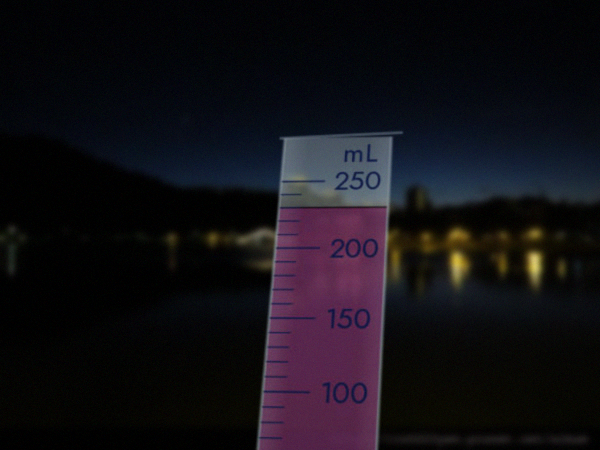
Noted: {"value": 230, "unit": "mL"}
